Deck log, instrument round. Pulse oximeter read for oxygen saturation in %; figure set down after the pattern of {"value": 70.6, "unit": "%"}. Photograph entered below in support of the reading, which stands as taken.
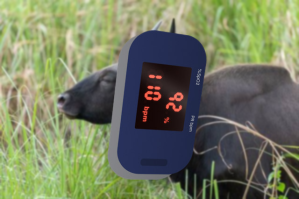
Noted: {"value": 92, "unit": "%"}
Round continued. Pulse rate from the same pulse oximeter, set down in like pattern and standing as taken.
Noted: {"value": 110, "unit": "bpm"}
